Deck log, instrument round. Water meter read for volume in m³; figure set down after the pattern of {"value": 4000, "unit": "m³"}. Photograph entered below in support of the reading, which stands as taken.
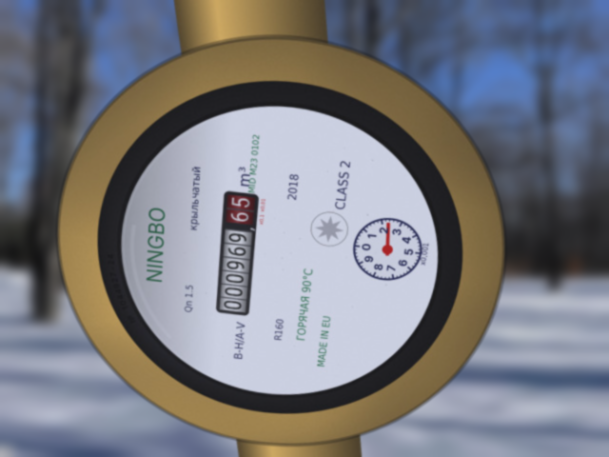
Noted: {"value": 969.652, "unit": "m³"}
